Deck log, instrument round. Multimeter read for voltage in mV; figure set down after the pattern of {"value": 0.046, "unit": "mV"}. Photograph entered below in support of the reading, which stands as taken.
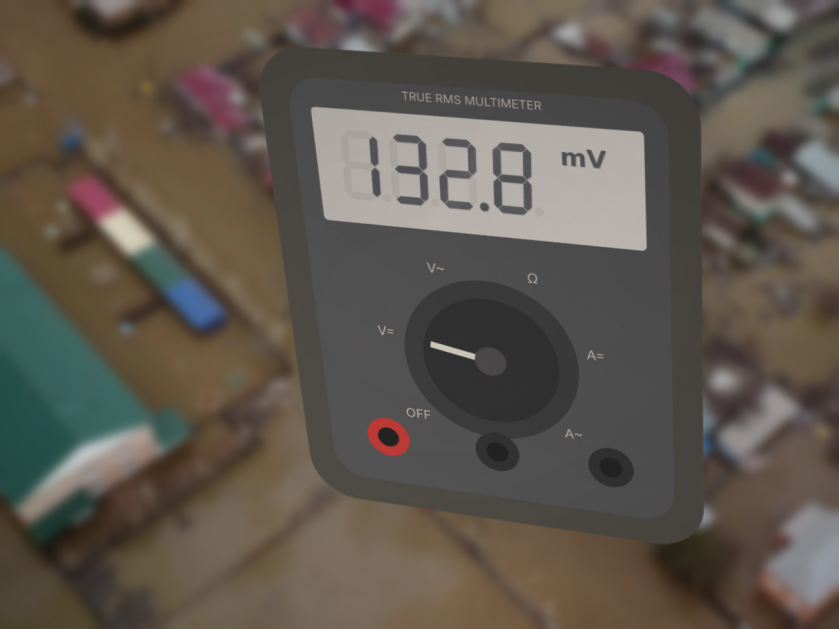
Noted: {"value": 132.8, "unit": "mV"}
